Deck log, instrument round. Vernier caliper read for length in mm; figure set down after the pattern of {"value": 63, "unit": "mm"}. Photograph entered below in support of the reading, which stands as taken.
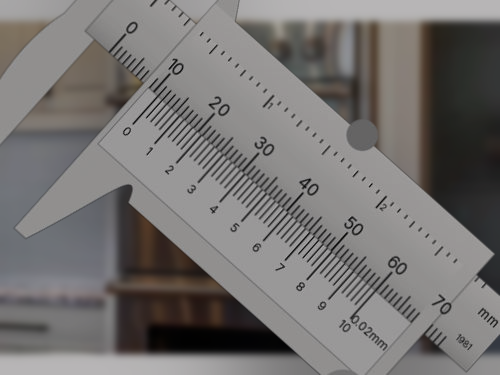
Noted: {"value": 11.0, "unit": "mm"}
